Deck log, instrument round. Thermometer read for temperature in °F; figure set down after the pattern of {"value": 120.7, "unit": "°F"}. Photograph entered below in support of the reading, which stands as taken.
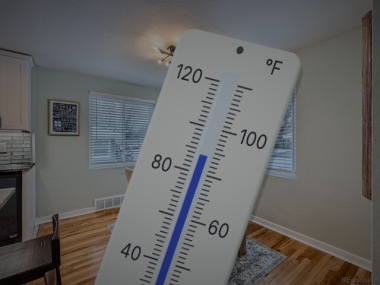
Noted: {"value": 88, "unit": "°F"}
